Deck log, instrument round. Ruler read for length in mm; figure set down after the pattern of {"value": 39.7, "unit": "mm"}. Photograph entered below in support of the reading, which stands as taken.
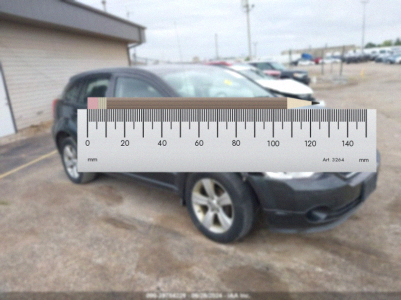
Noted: {"value": 125, "unit": "mm"}
